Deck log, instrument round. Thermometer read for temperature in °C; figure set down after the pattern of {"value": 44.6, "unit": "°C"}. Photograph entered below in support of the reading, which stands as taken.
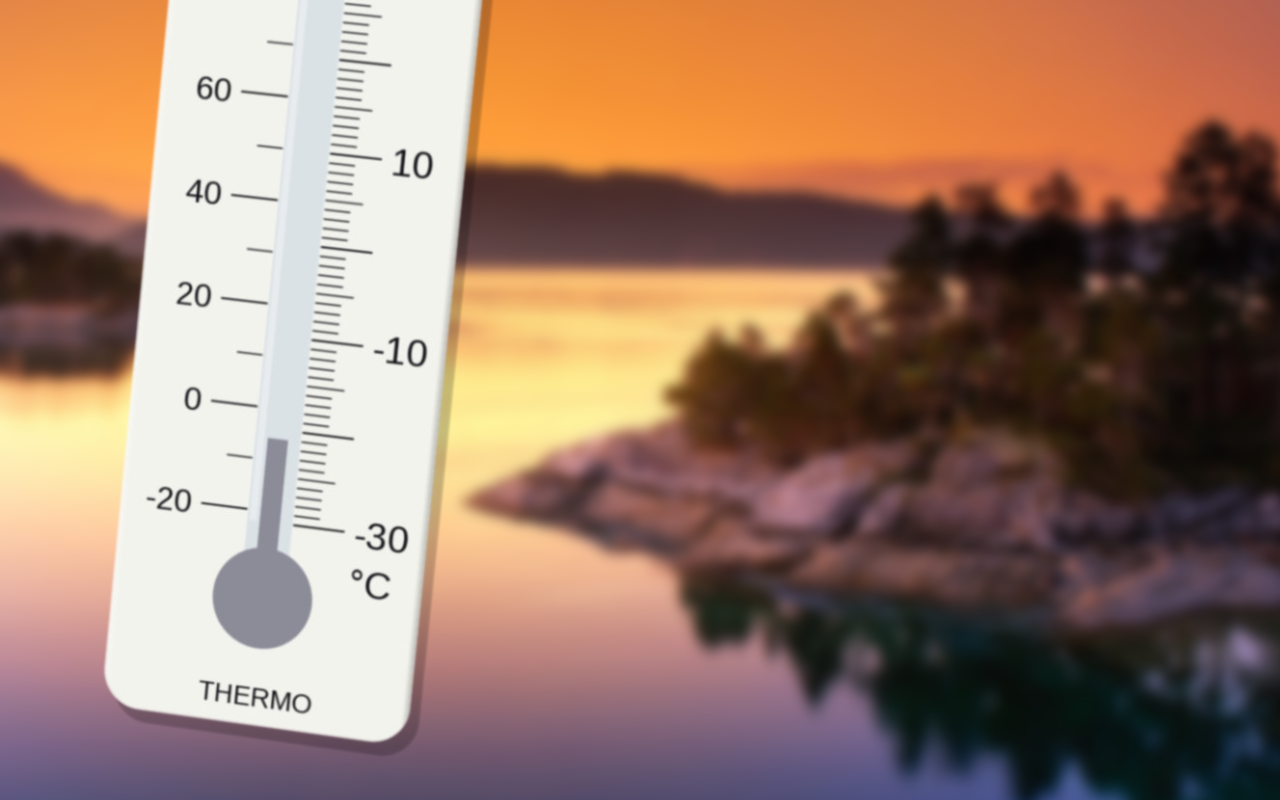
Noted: {"value": -21, "unit": "°C"}
